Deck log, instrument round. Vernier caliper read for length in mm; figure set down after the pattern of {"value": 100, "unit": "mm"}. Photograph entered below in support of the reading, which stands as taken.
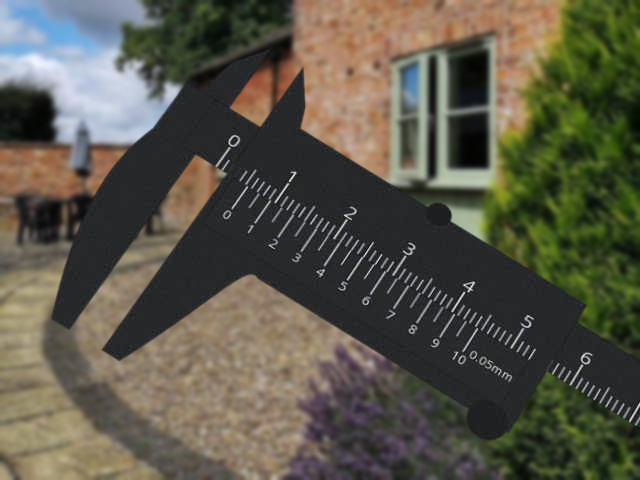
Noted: {"value": 5.4, "unit": "mm"}
